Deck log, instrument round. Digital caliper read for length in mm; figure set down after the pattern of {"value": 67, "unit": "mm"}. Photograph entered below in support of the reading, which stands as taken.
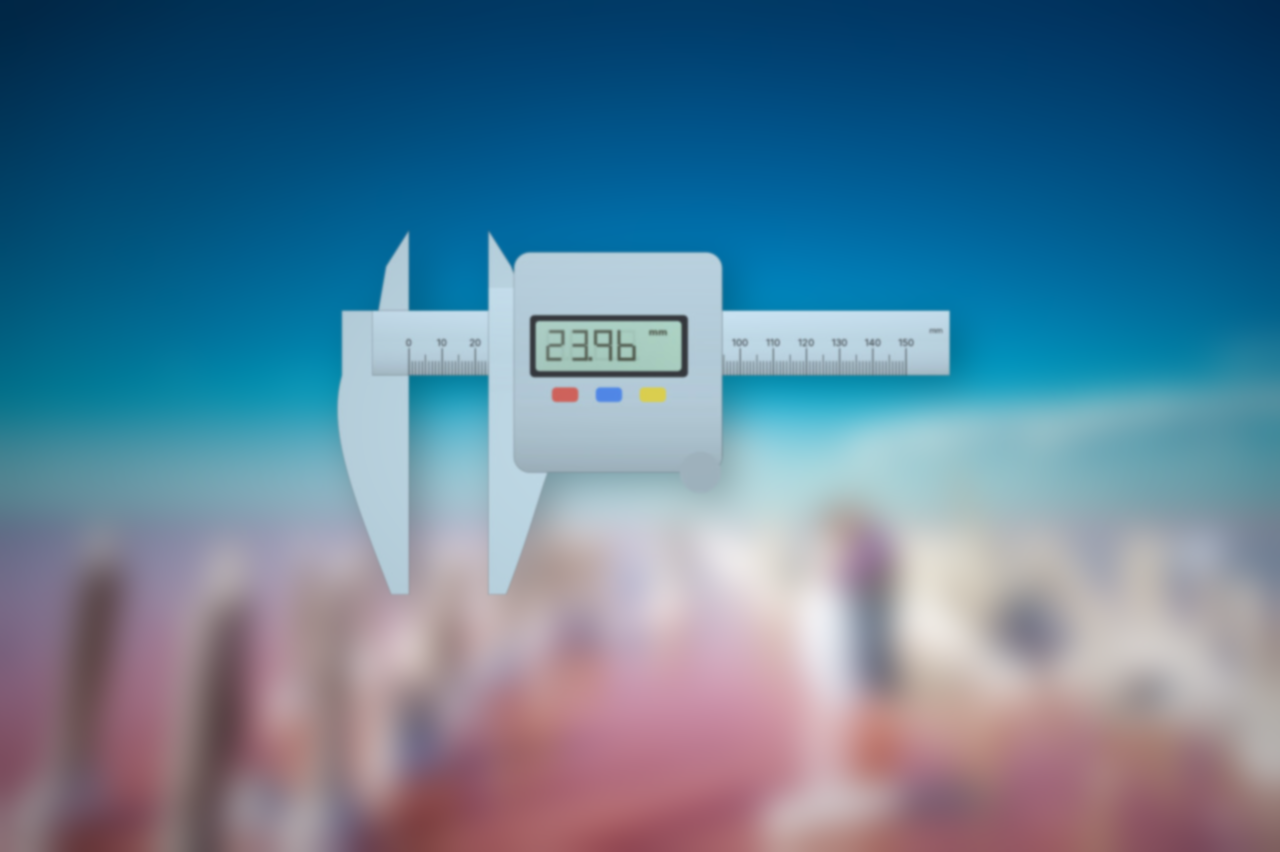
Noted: {"value": 23.96, "unit": "mm"}
